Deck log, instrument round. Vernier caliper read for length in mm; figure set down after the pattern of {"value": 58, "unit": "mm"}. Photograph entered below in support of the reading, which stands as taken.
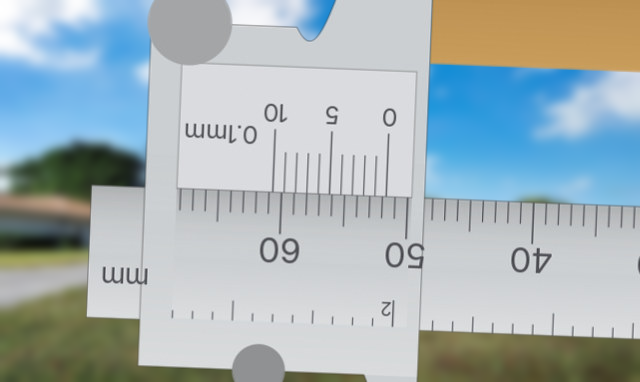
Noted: {"value": 51.7, "unit": "mm"}
